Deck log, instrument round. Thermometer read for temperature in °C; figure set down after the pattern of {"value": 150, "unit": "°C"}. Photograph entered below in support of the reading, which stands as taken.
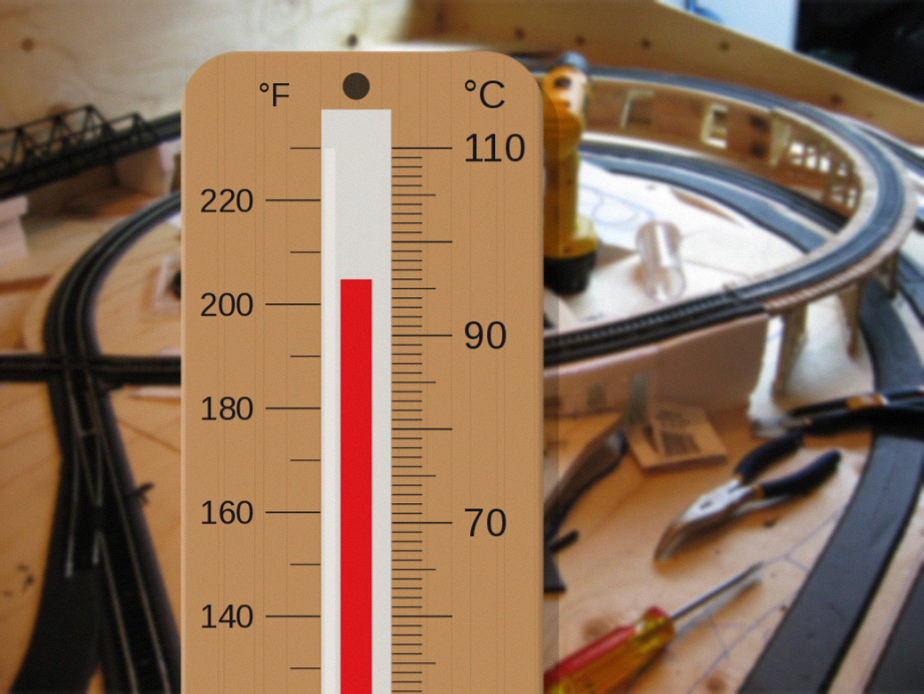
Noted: {"value": 96, "unit": "°C"}
